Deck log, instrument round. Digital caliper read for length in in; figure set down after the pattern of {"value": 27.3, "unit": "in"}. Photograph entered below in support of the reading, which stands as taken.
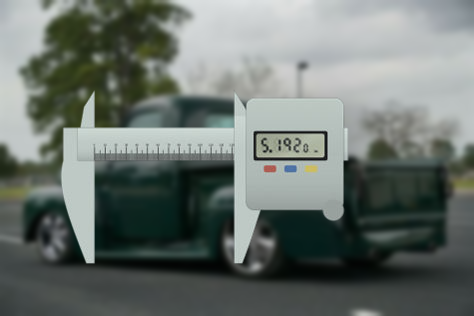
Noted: {"value": 5.1920, "unit": "in"}
